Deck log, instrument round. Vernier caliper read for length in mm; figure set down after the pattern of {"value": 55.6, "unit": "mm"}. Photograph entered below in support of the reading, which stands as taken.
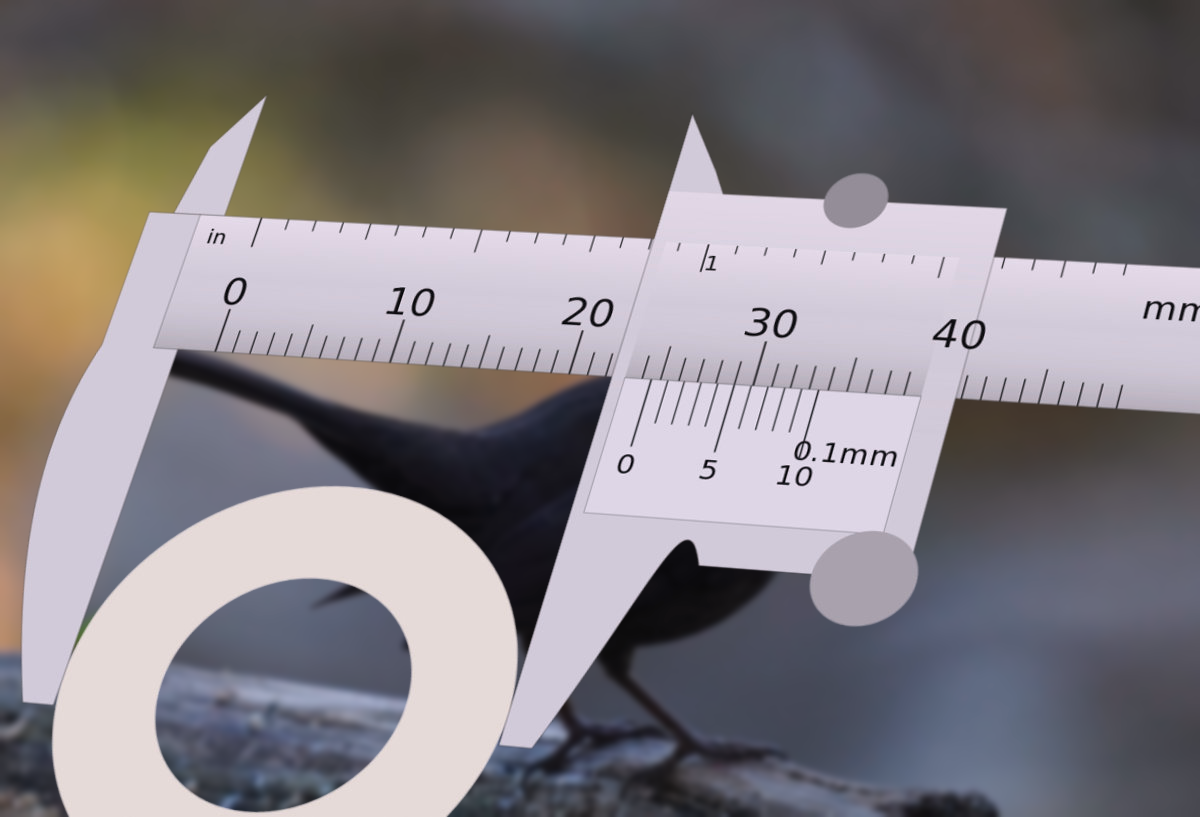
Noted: {"value": 24.5, "unit": "mm"}
